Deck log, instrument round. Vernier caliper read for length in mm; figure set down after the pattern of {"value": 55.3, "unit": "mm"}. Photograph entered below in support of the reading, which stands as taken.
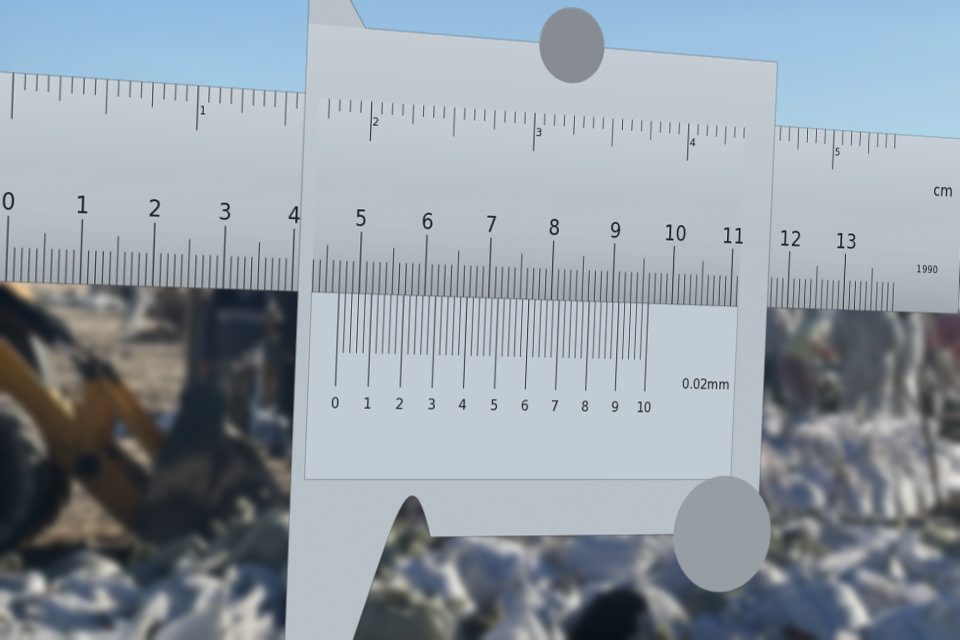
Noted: {"value": 47.0, "unit": "mm"}
